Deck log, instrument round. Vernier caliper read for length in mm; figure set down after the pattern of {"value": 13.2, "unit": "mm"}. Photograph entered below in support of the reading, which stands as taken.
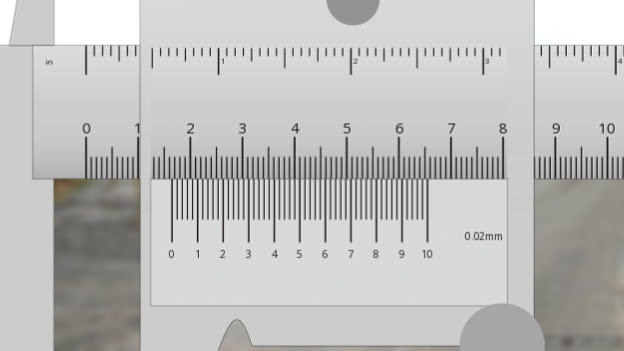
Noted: {"value": 16.5, "unit": "mm"}
